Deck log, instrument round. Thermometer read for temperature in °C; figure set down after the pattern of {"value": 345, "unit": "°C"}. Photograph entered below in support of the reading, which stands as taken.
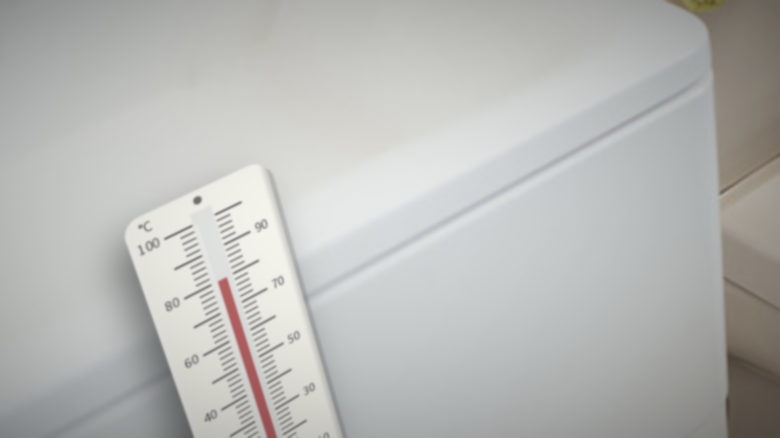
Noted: {"value": 80, "unit": "°C"}
